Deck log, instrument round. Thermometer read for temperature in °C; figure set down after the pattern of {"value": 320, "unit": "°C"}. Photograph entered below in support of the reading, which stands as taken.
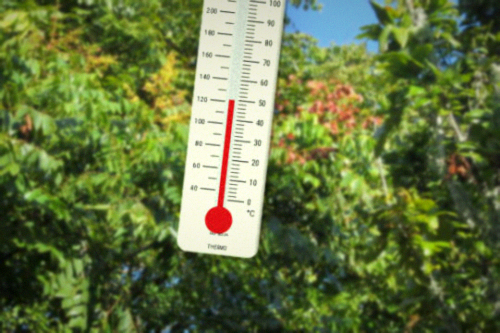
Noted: {"value": 50, "unit": "°C"}
